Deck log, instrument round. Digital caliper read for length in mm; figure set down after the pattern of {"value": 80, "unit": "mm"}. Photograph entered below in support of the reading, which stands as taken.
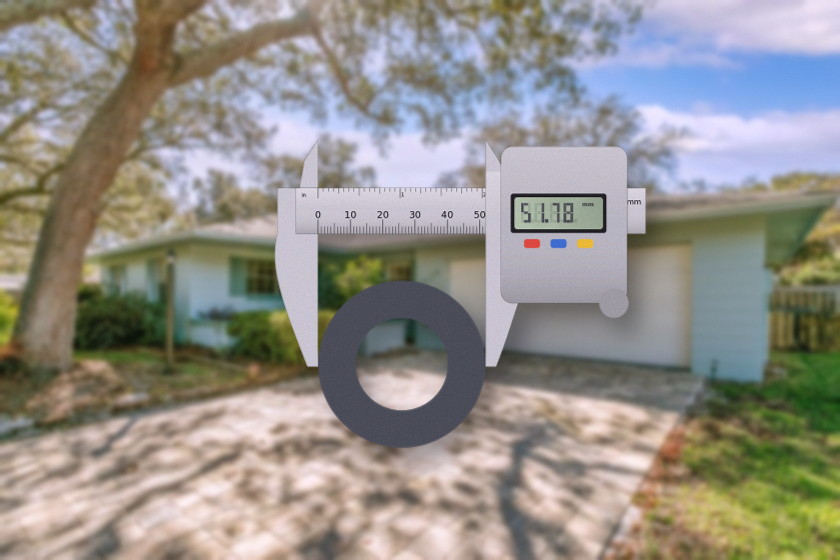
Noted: {"value": 51.78, "unit": "mm"}
